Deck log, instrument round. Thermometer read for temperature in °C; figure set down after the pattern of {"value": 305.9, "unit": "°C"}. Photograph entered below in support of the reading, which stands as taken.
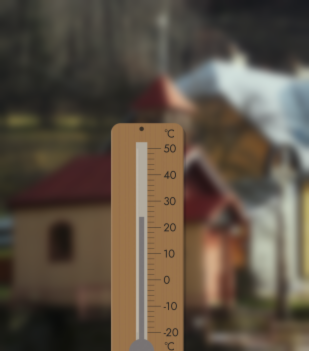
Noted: {"value": 24, "unit": "°C"}
